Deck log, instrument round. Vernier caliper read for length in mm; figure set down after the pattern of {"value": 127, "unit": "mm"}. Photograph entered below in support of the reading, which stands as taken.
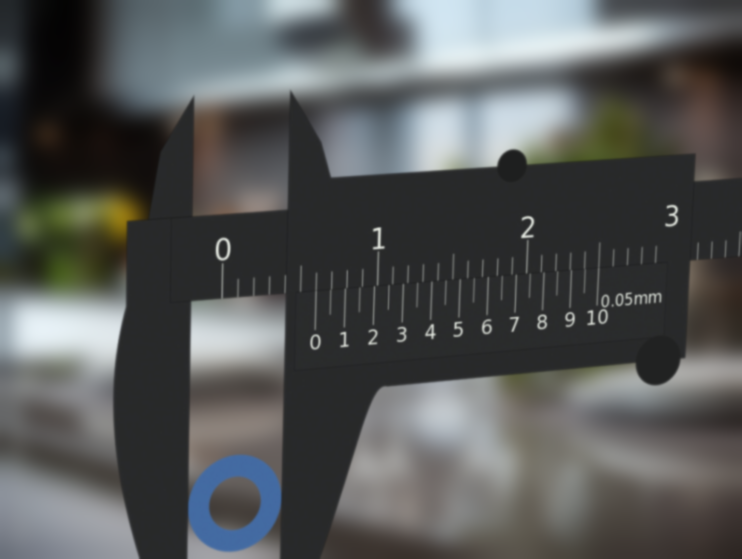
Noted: {"value": 6.0, "unit": "mm"}
